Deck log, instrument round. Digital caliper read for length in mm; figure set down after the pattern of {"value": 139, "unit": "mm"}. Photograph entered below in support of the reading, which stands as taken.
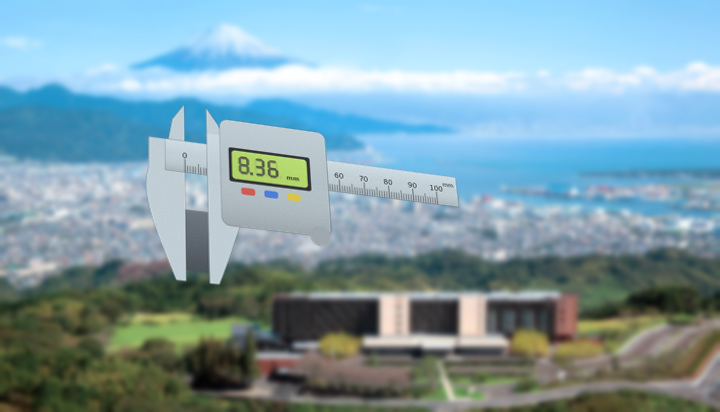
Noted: {"value": 8.36, "unit": "mm"}
